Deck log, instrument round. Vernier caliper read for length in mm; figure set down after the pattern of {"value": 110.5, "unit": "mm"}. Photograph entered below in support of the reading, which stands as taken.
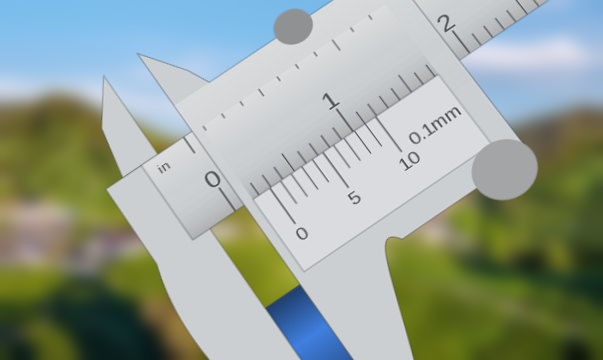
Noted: {"value": 2.9, "unit": "mm"}
